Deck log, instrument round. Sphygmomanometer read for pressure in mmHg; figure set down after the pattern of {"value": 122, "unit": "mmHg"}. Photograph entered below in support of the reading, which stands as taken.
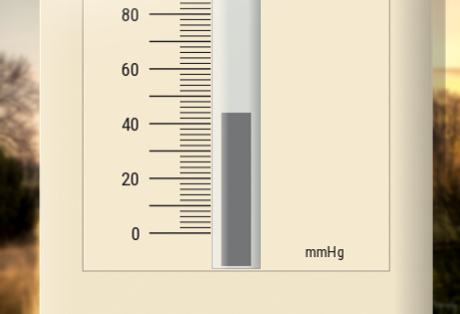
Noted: {"value": 44, "unit": "mmHg"}
